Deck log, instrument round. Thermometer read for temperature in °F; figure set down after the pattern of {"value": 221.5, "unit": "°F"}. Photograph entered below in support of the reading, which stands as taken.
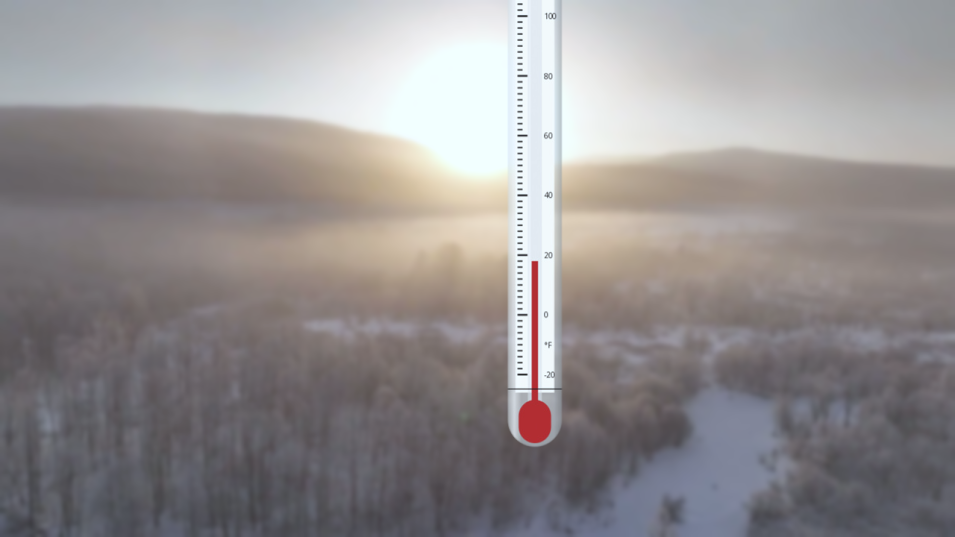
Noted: {"value": 18, "unit": "°F"}
